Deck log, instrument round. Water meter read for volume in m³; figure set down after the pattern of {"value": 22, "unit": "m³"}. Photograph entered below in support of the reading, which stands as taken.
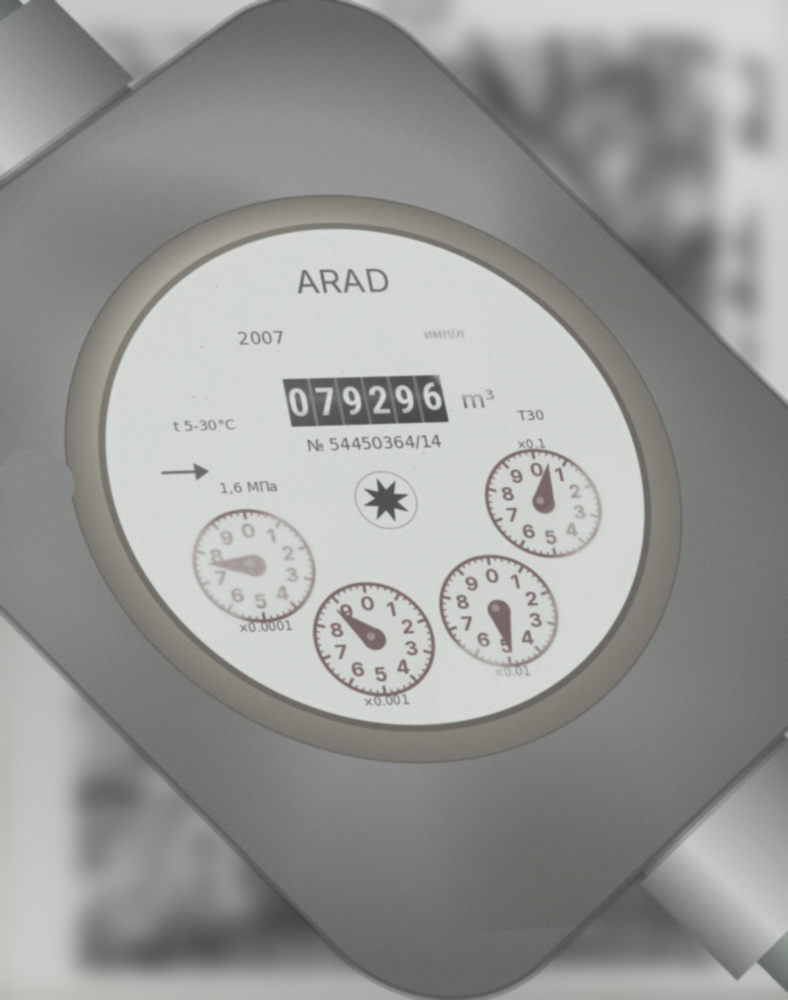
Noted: {"value": 79296.0487, "unit": "m³"}
